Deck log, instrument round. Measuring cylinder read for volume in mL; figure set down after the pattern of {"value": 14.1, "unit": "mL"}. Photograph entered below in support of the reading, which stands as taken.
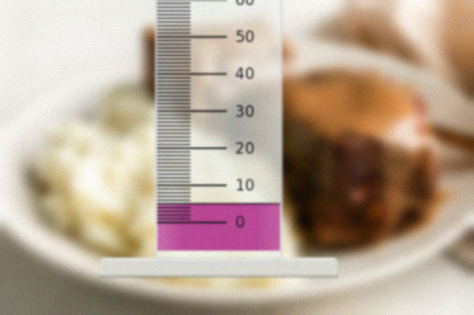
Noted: {"value": 5, "unit": "mL"}
